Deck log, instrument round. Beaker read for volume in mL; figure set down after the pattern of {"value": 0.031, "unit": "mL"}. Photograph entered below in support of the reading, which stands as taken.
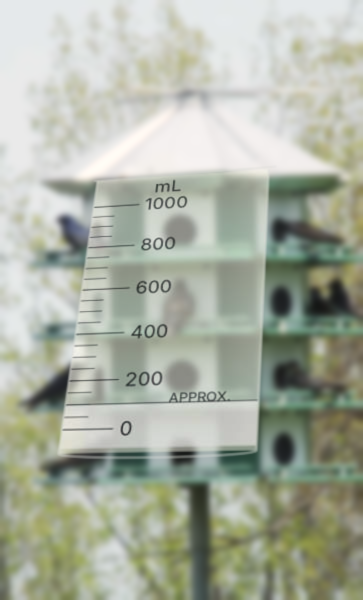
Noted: {"value": 100, "unit": "mL"}
